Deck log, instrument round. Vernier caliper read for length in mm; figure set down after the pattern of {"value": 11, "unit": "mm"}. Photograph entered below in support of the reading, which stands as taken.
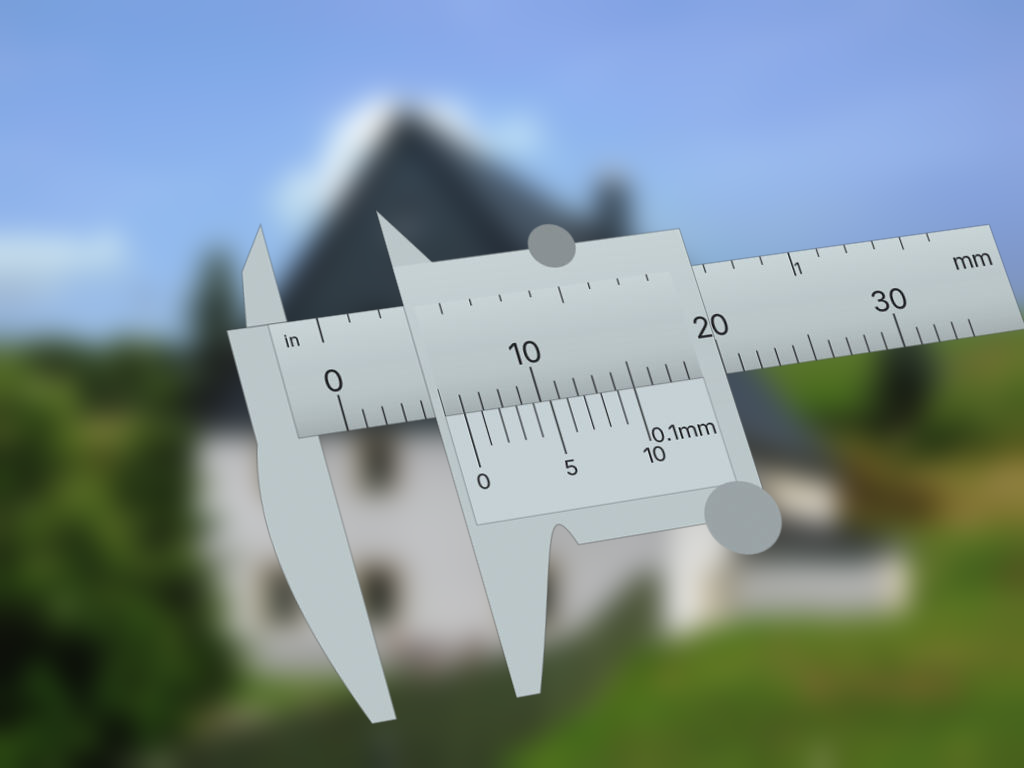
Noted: {"value": 6.0, "unit": "mm"}
